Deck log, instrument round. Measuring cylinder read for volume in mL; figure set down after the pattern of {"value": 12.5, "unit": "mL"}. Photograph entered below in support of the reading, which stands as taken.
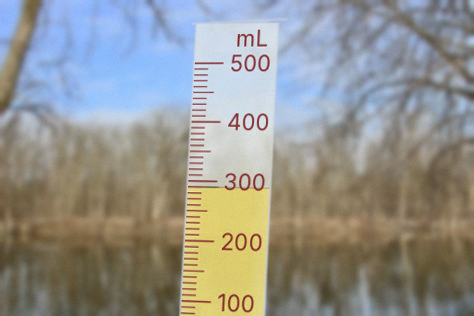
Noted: {"value": 290, "unit": "mL"}
